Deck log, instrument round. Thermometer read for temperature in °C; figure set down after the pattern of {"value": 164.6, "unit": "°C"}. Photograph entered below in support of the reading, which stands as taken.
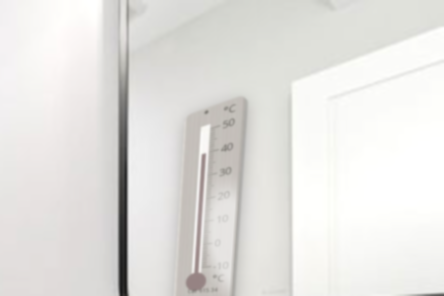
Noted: {"value": 40, "unit": "°C"}
